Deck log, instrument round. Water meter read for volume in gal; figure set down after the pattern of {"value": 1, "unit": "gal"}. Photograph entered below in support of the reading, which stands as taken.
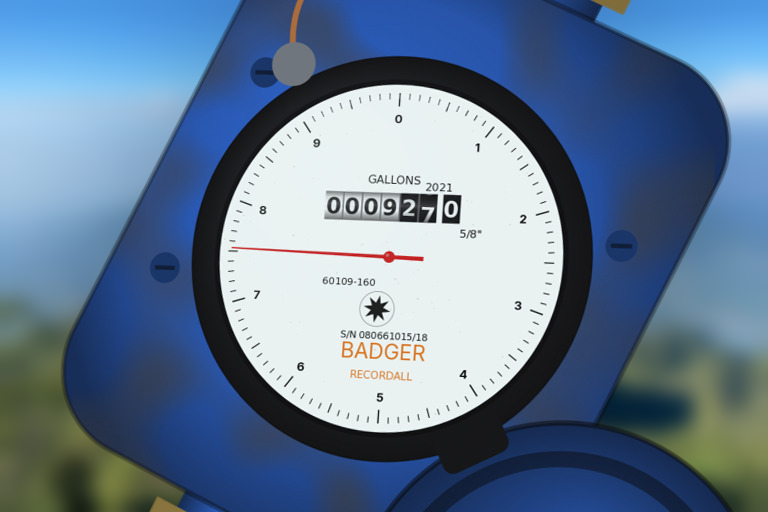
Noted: {"value": 9267.5, "unit": "gal"}
